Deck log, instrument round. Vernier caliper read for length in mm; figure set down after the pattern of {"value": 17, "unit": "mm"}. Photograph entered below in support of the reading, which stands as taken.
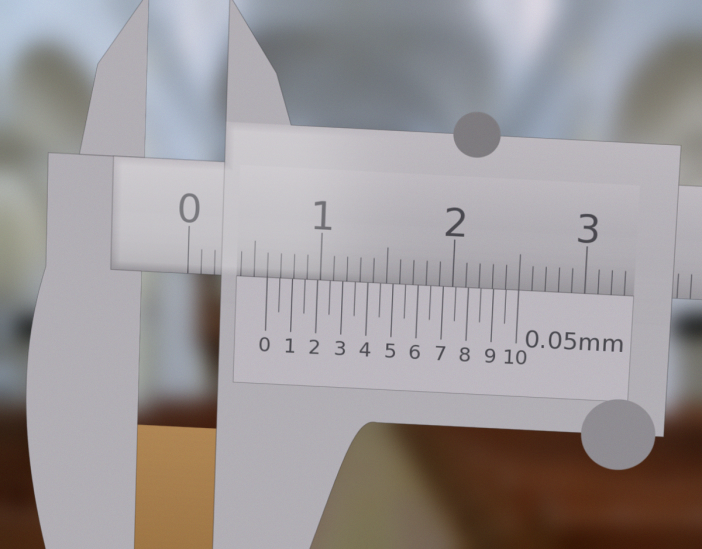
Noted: {"value": 6.0, "unit": "mm"}
